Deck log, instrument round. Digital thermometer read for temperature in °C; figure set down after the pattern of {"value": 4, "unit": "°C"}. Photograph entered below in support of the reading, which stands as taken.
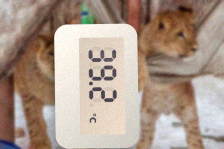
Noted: {"value": 39.2, "unit": "°C"}
